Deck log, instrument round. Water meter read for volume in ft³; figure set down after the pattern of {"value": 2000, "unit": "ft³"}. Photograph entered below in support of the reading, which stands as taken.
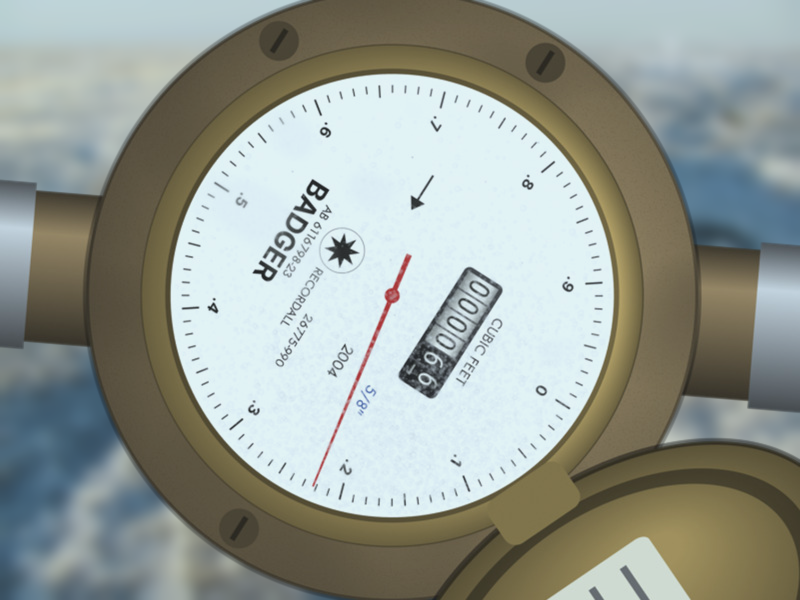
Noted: {"value": 66.22, "unit": "ft³"}
